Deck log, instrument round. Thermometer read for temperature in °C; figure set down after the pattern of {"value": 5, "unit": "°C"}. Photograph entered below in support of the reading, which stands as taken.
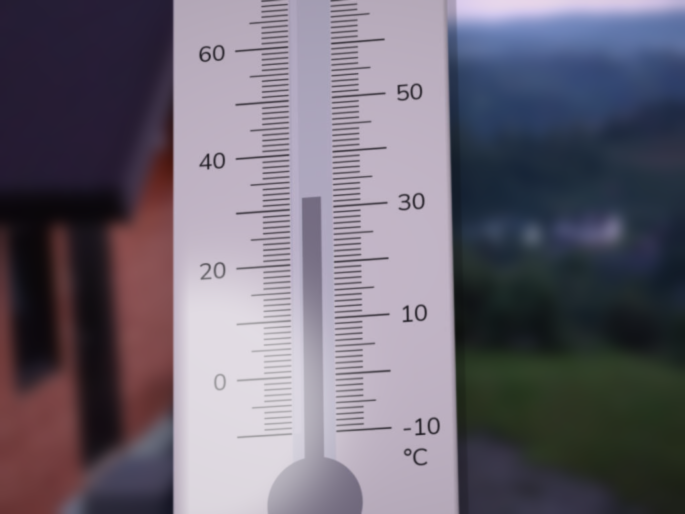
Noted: {"value": 32, "unit": "°C"}
